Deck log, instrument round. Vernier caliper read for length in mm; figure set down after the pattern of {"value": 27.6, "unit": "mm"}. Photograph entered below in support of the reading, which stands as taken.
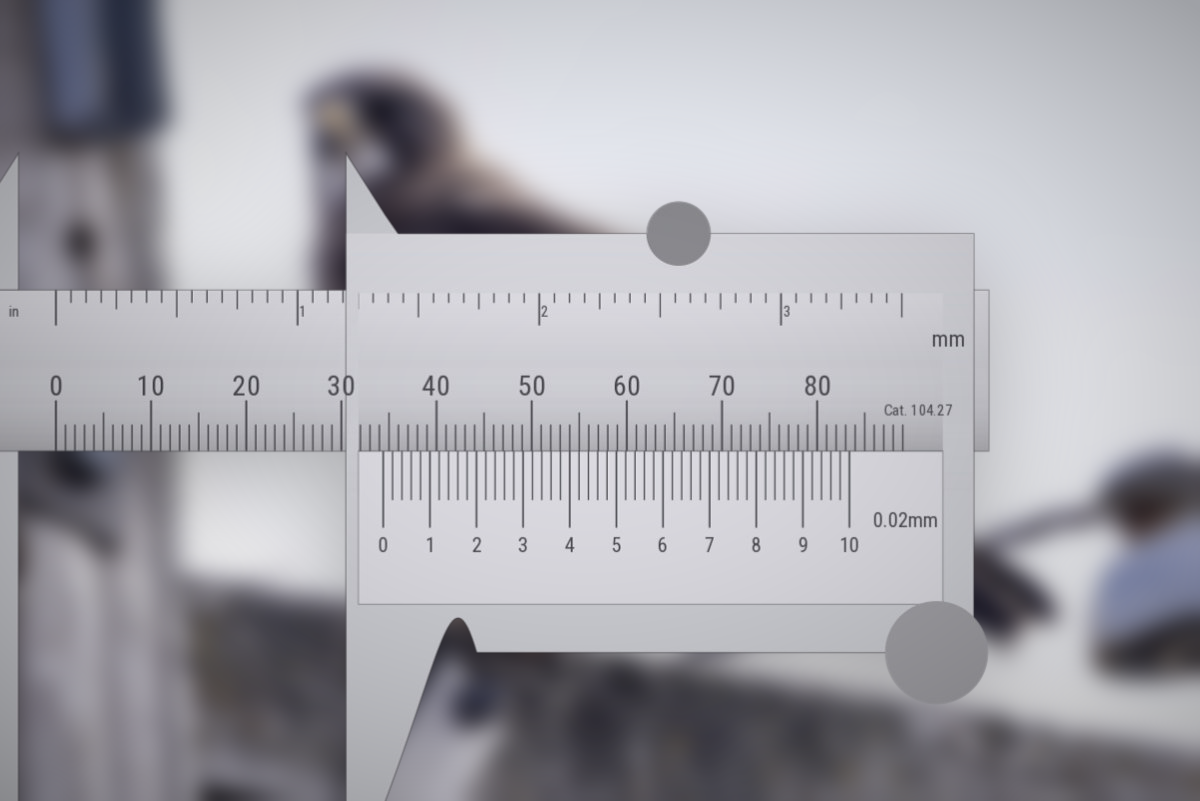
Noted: {"value": 34.4, "unit": "mm"}
